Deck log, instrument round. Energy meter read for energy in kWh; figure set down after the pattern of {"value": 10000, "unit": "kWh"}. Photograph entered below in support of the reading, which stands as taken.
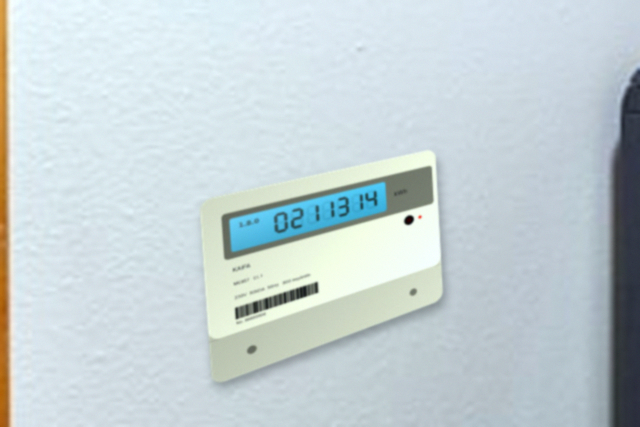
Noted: {"value": 211314, "unit": "kWh"}
